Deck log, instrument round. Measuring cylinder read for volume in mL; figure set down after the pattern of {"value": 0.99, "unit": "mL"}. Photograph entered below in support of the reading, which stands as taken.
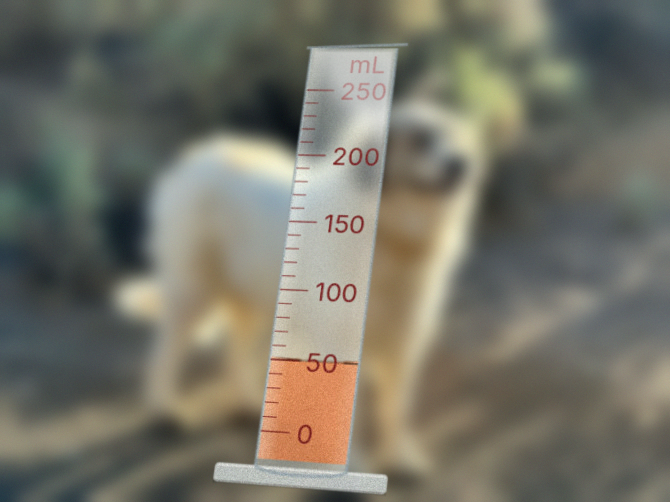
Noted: {"value": 50, "unit": "mL"}
